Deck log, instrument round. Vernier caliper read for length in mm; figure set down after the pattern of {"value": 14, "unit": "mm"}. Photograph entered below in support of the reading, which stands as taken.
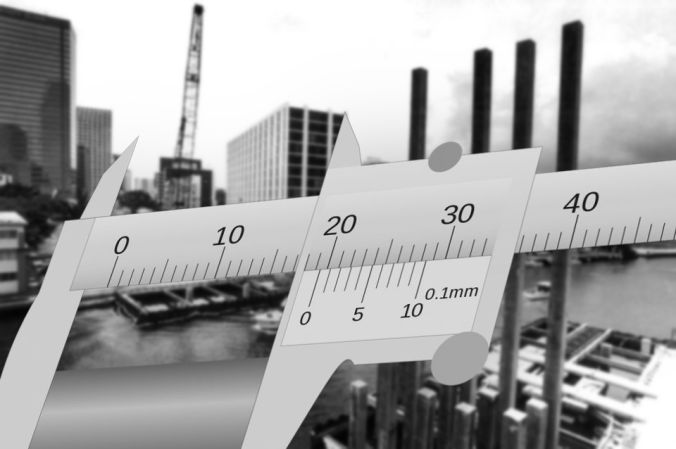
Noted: {"value": 19.4, "unit": "mm"}
